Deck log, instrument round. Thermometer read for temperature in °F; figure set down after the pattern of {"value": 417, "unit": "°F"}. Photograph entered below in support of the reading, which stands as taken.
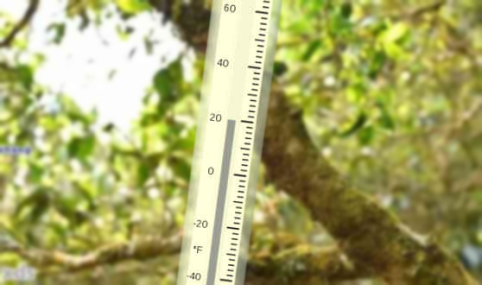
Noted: {"value": 20, "unit": "°F"}
